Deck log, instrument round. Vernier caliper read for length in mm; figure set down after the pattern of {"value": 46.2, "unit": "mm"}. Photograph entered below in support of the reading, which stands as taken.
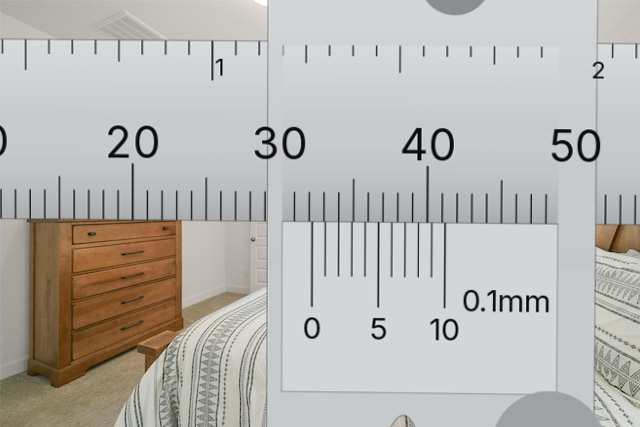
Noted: {"value": 32.2, "unit": "mm"}
